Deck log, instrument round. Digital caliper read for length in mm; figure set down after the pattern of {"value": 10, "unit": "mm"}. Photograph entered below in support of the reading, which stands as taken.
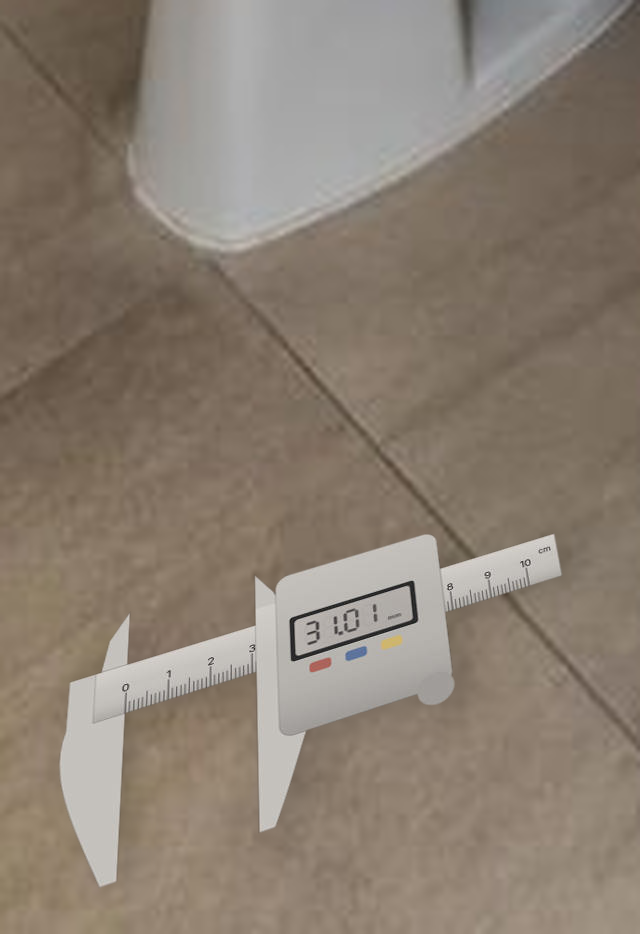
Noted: {"value": 31.01, "unit": "mm"}
